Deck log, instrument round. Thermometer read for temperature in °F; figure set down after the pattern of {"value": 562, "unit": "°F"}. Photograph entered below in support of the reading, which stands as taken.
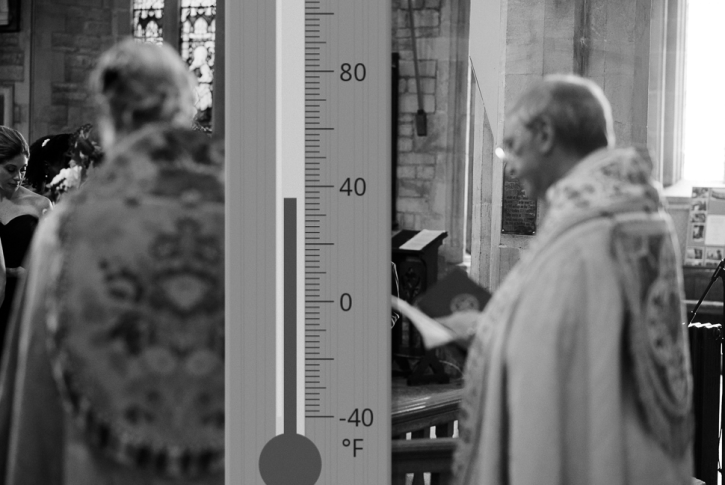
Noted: {"value": 36, "unit": "°F"}
